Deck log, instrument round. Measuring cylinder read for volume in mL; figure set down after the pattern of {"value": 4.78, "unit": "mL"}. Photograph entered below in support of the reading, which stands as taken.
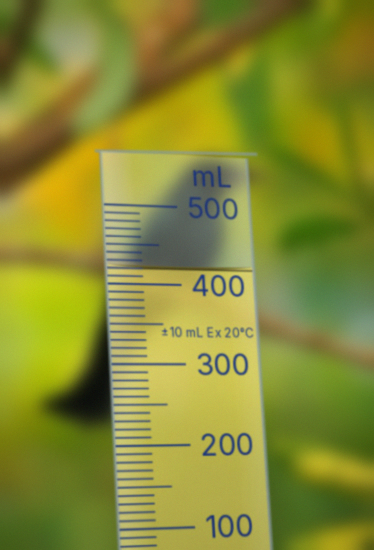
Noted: {"value": 420, "unit": "mL"}
